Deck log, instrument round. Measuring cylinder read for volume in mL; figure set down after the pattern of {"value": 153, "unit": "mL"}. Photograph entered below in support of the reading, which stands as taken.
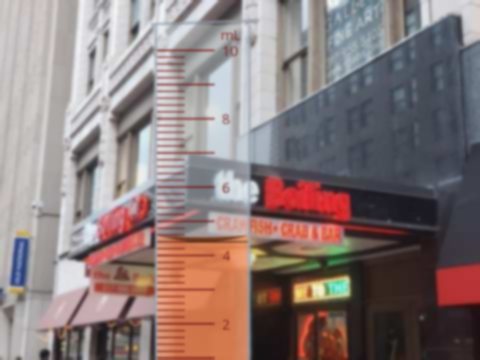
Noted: {"value": 4.4, "unit": "mL"}
